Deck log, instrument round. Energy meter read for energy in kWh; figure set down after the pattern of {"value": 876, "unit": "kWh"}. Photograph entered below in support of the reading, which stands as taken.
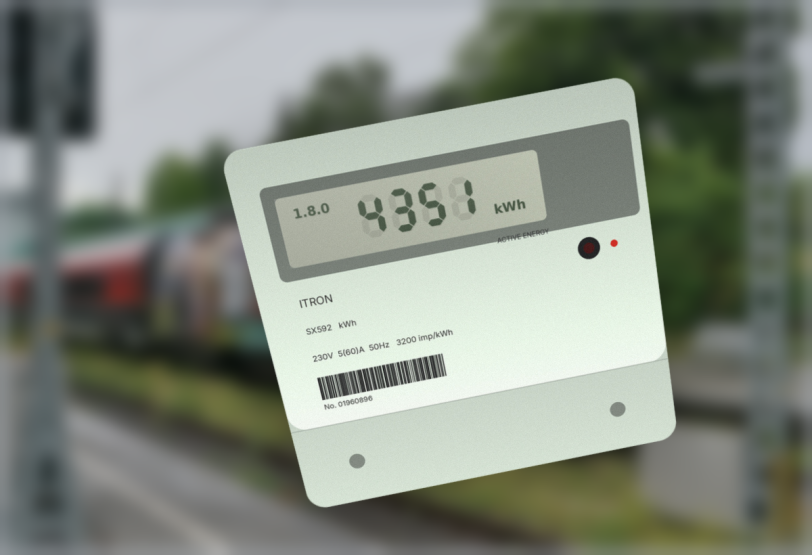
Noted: {"value": 4351, "unit": "kWh"}
